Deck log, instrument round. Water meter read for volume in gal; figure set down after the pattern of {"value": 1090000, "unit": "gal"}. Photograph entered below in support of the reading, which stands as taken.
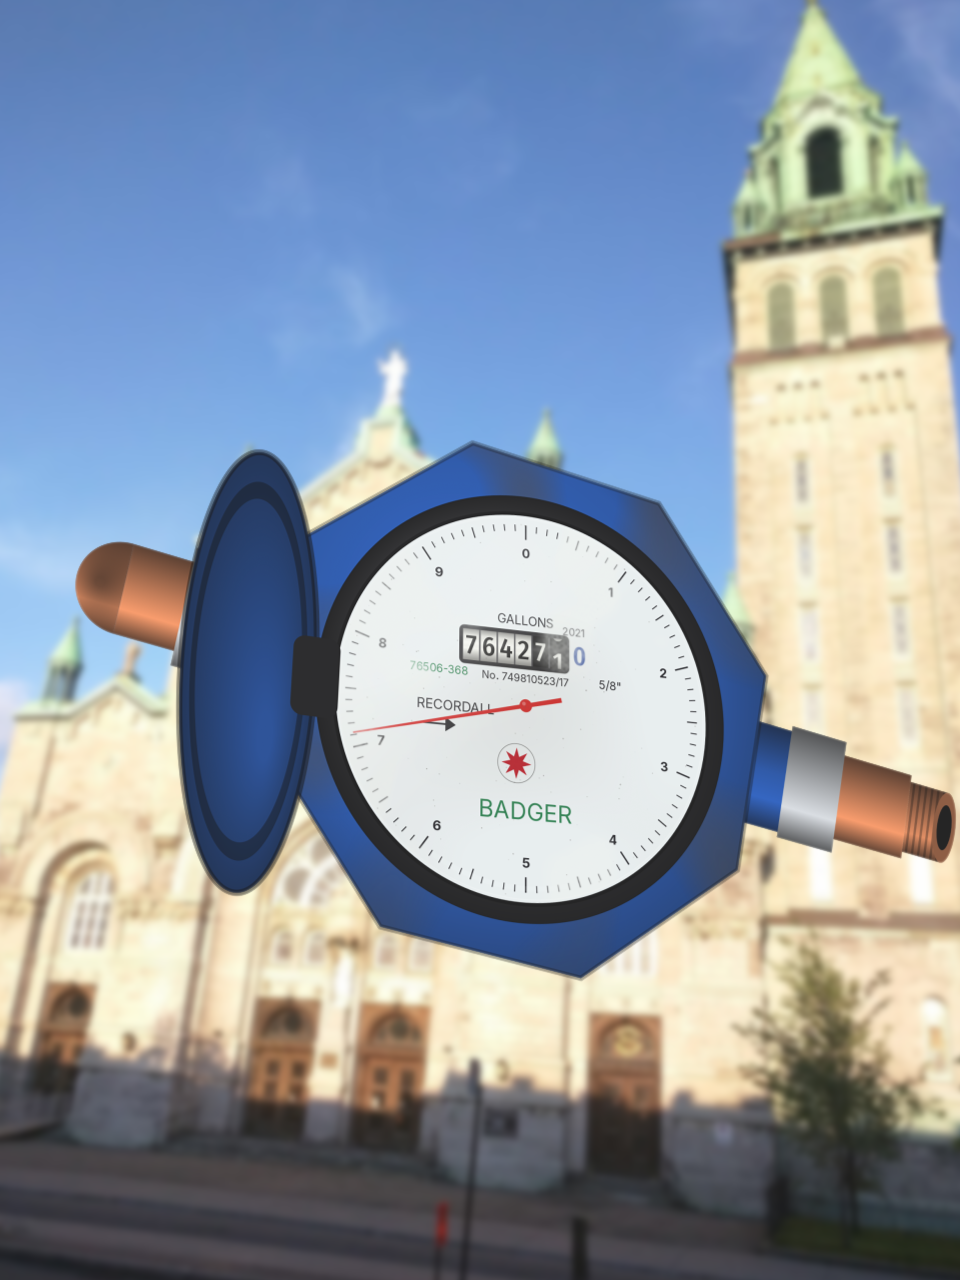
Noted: {"value": 7642707.1, "unit": "gal"}
